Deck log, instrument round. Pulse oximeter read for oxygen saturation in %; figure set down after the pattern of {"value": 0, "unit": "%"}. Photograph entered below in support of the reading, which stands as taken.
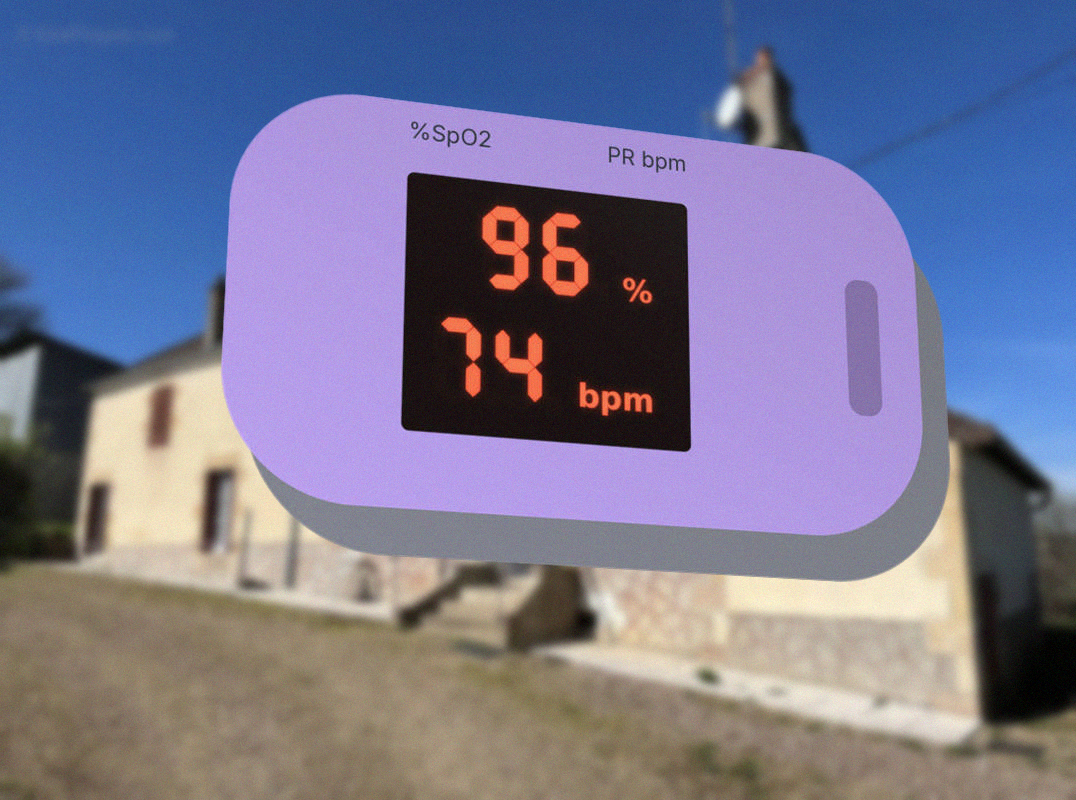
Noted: {"value": 96, "unit": "%"}
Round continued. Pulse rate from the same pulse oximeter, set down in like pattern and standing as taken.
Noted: {"value": 74, "unit": "bpm"}
